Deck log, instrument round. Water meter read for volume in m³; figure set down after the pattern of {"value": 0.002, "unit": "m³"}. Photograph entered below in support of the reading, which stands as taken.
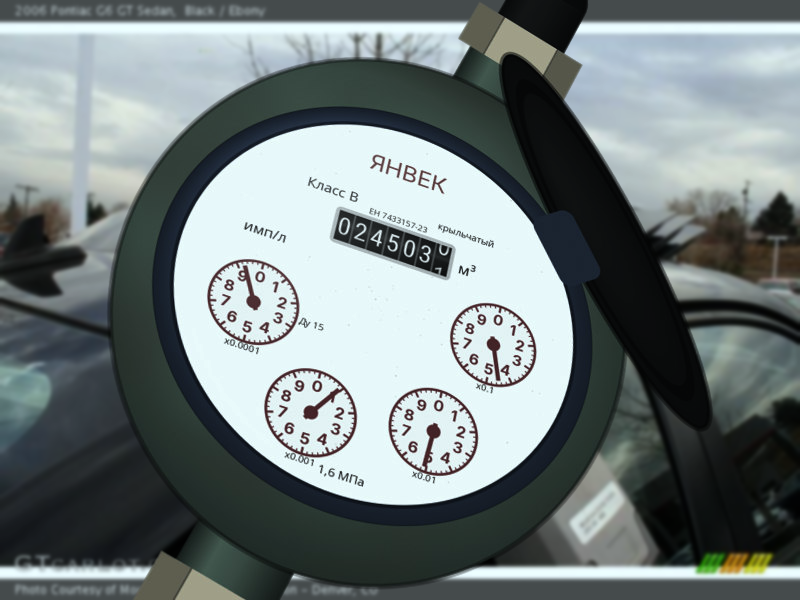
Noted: {"value": 245030.4509, "unit": "m³"}
